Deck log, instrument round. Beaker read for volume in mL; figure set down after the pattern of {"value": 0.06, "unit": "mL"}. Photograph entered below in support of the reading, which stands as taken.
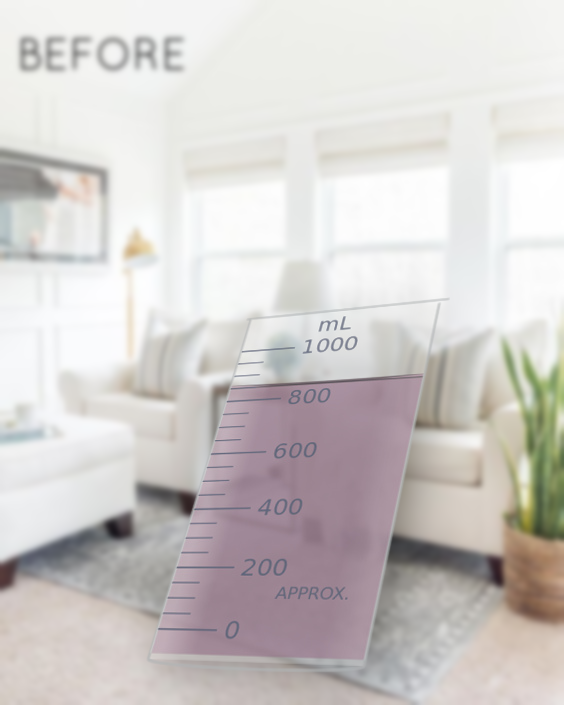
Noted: {"value": 850, "unit": "mL"}
